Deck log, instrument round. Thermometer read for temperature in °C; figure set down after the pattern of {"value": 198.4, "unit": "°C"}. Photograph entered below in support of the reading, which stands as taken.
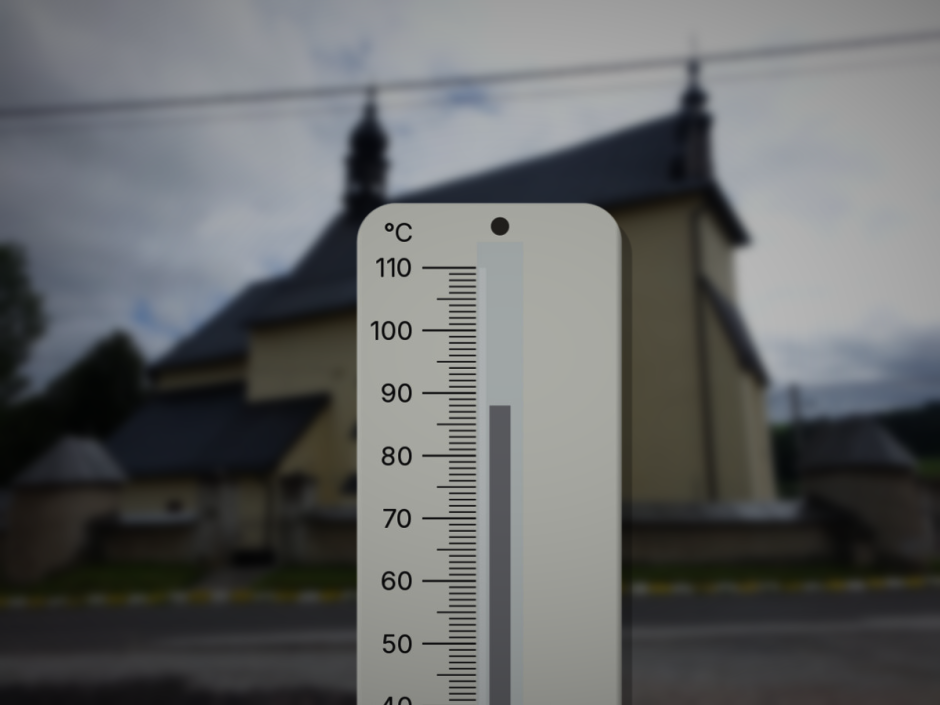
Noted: {"value": 88, "unit": "°C"}
